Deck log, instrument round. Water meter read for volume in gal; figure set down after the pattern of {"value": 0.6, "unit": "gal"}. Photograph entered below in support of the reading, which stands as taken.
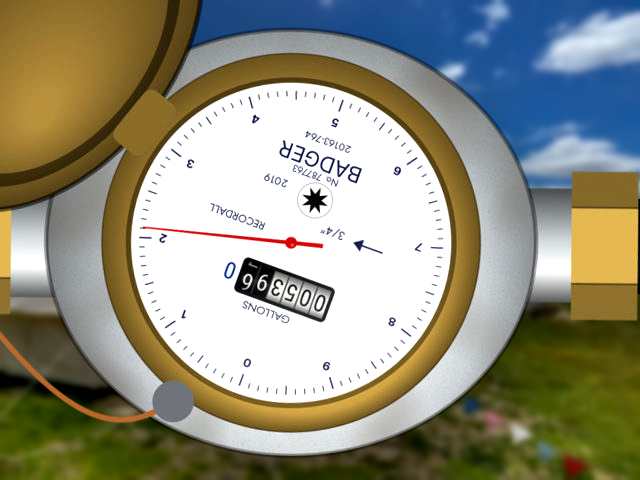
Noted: {"value": 53962.1, "unit": "gal"}
